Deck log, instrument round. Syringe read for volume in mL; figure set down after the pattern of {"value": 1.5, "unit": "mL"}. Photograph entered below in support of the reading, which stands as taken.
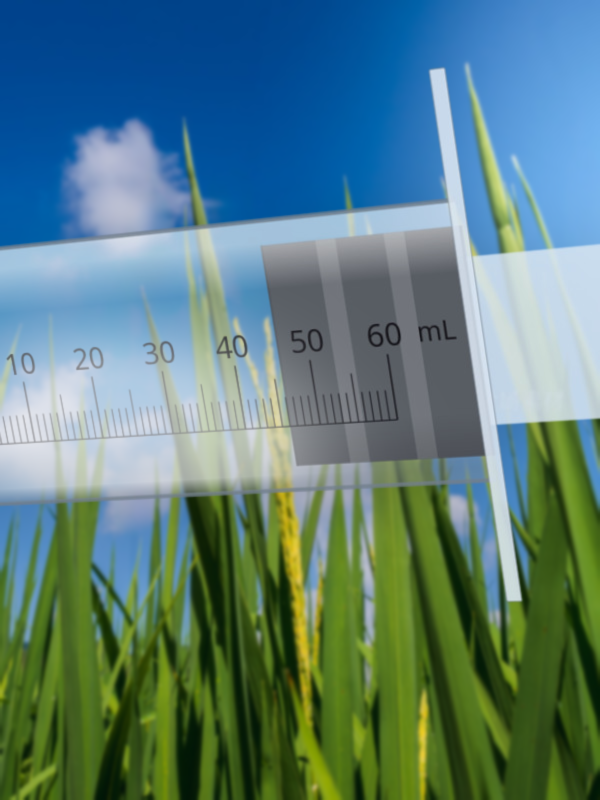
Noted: {"value": 46, "unit": "mL"}
